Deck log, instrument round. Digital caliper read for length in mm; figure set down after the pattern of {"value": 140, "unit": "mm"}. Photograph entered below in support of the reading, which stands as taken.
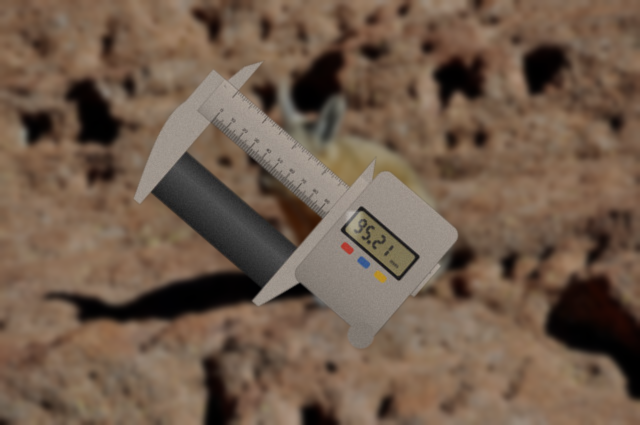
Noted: {"value": 95.21, "unit": "mm"}
